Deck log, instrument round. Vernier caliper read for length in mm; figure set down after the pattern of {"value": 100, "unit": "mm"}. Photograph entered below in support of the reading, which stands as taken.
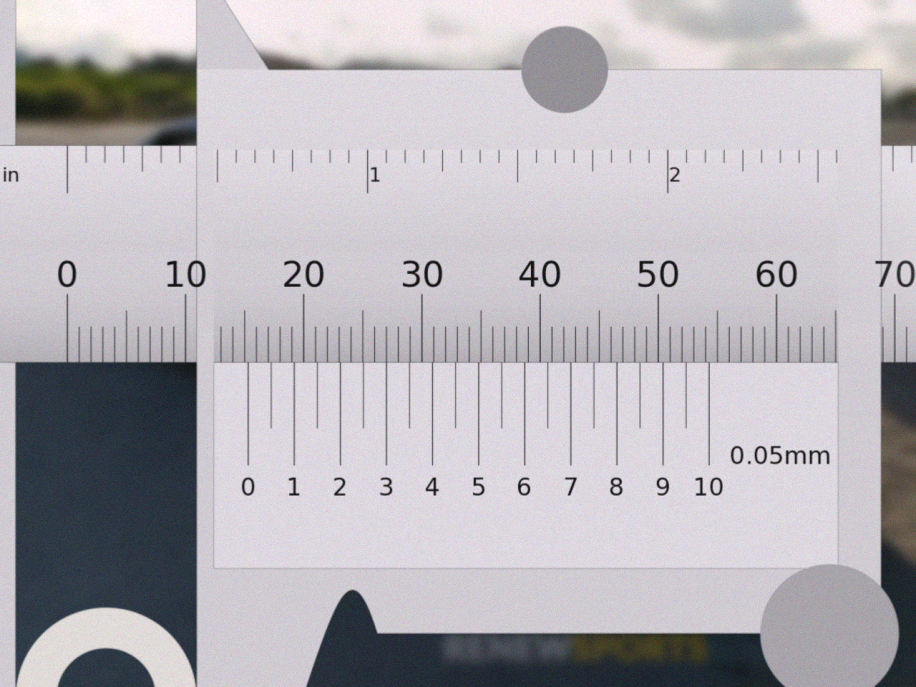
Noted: {"value": 15.3, "unit": "mm"}
